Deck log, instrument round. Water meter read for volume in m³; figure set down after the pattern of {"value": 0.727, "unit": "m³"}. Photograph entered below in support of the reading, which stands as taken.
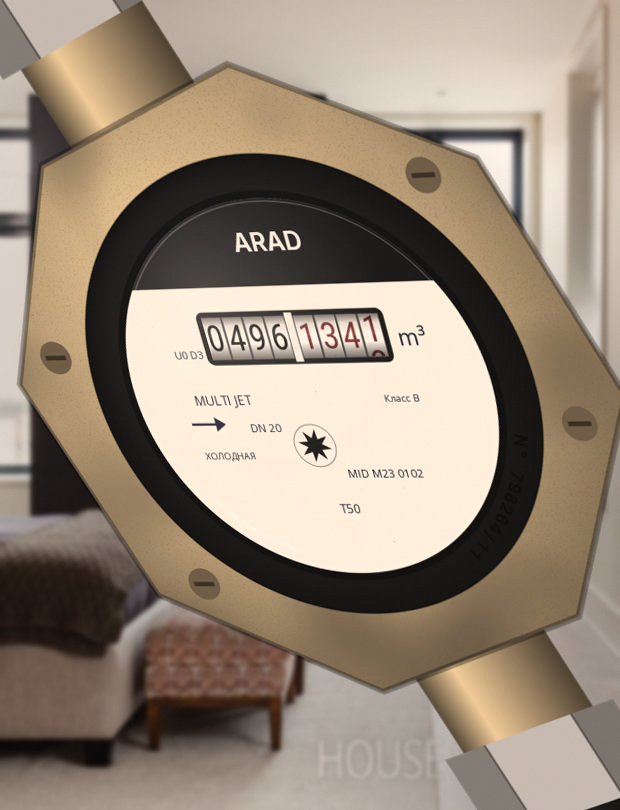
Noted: {"value": 496.1341, "unit": "m³"}
